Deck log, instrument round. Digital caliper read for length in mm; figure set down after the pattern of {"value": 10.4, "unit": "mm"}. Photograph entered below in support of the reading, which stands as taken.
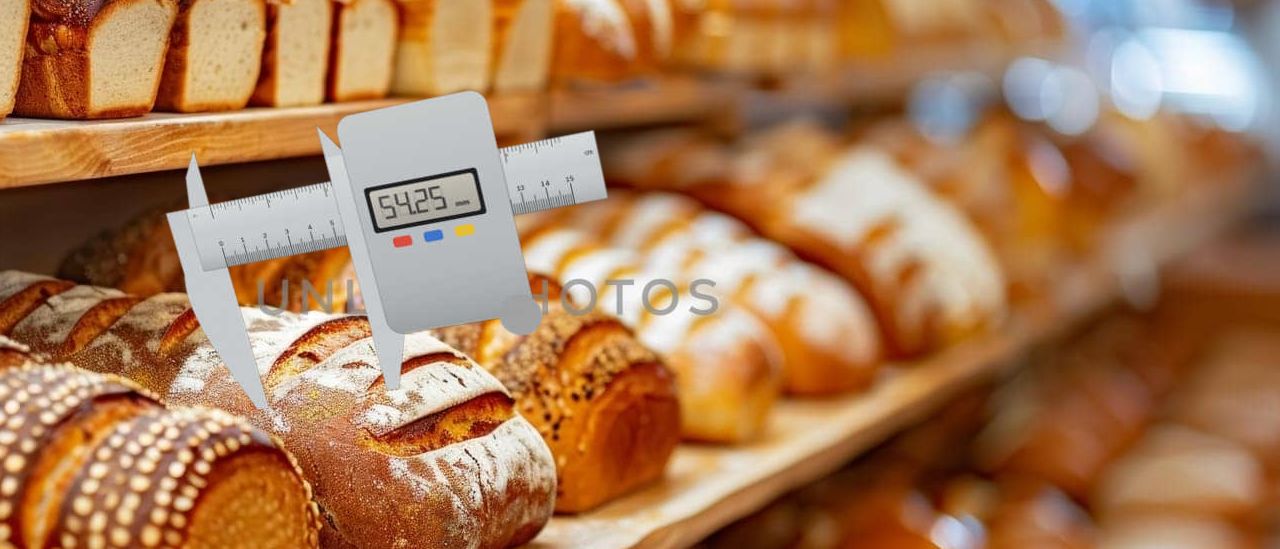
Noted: {"value": 54.25, "unit": "mm"}
